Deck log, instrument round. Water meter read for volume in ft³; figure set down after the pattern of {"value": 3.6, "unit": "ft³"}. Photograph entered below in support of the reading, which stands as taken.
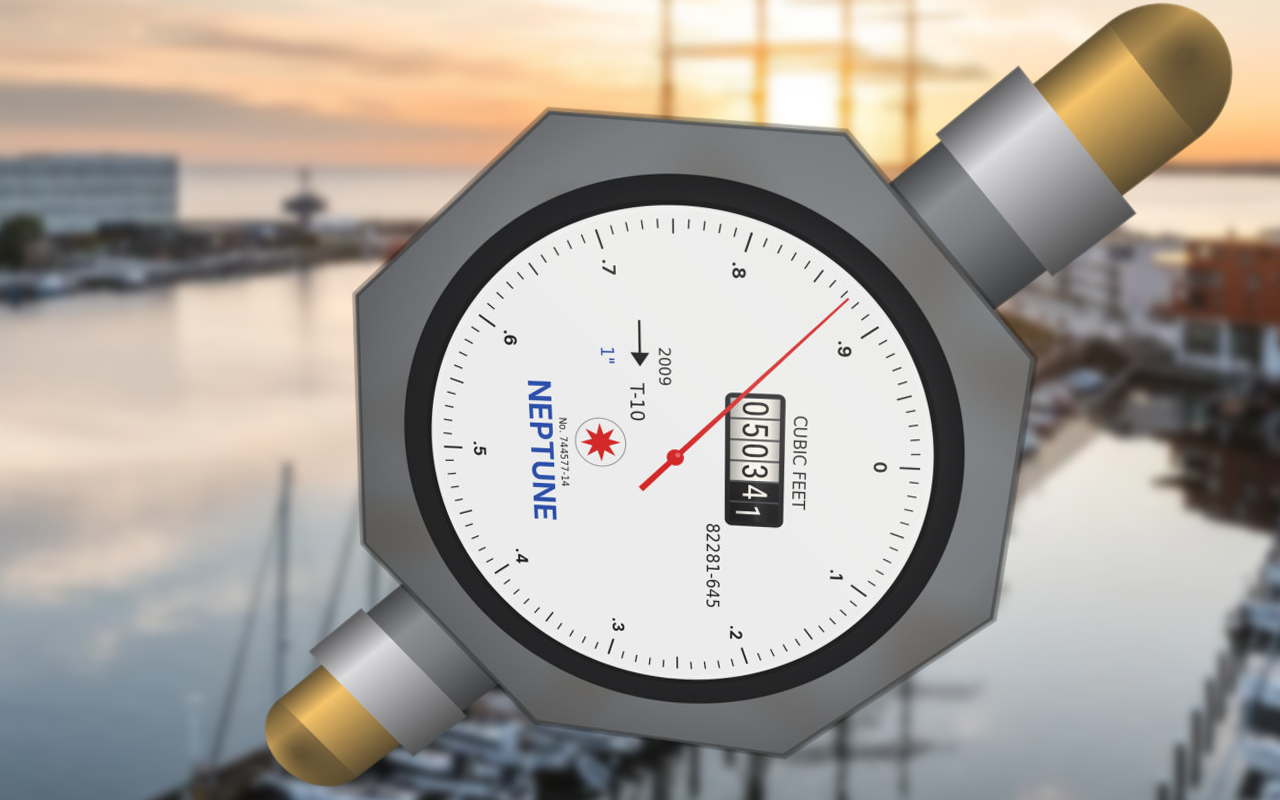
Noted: {"value": 50340.87, "unit": "ft³"}
